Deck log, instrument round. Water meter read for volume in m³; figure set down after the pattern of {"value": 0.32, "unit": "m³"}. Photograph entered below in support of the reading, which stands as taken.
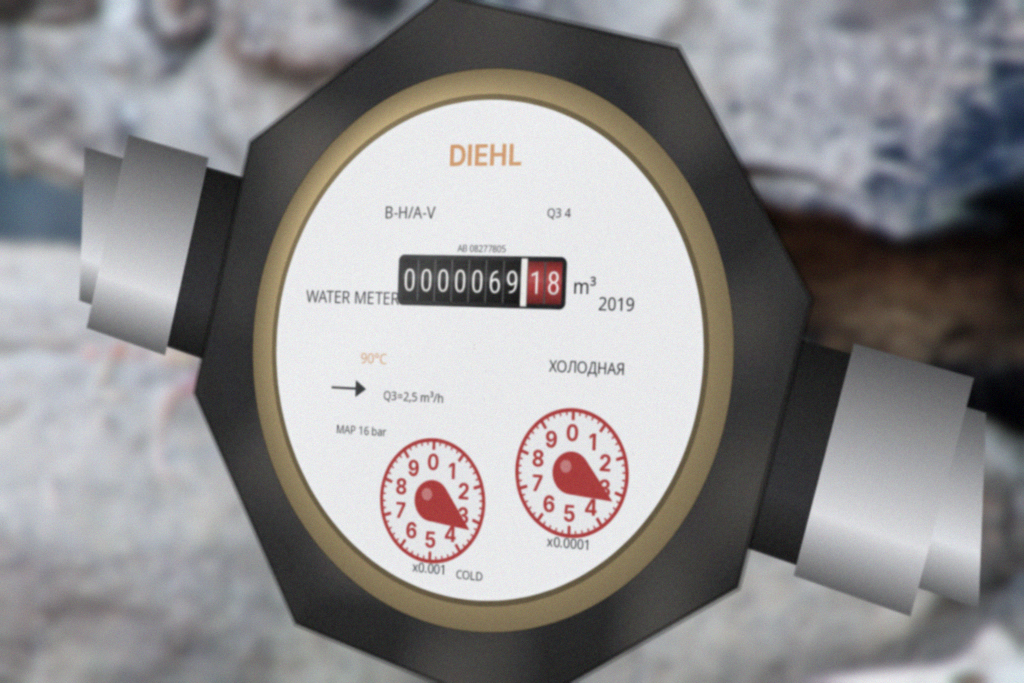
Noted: {"value": 69.1833, "unit": "m³"}
